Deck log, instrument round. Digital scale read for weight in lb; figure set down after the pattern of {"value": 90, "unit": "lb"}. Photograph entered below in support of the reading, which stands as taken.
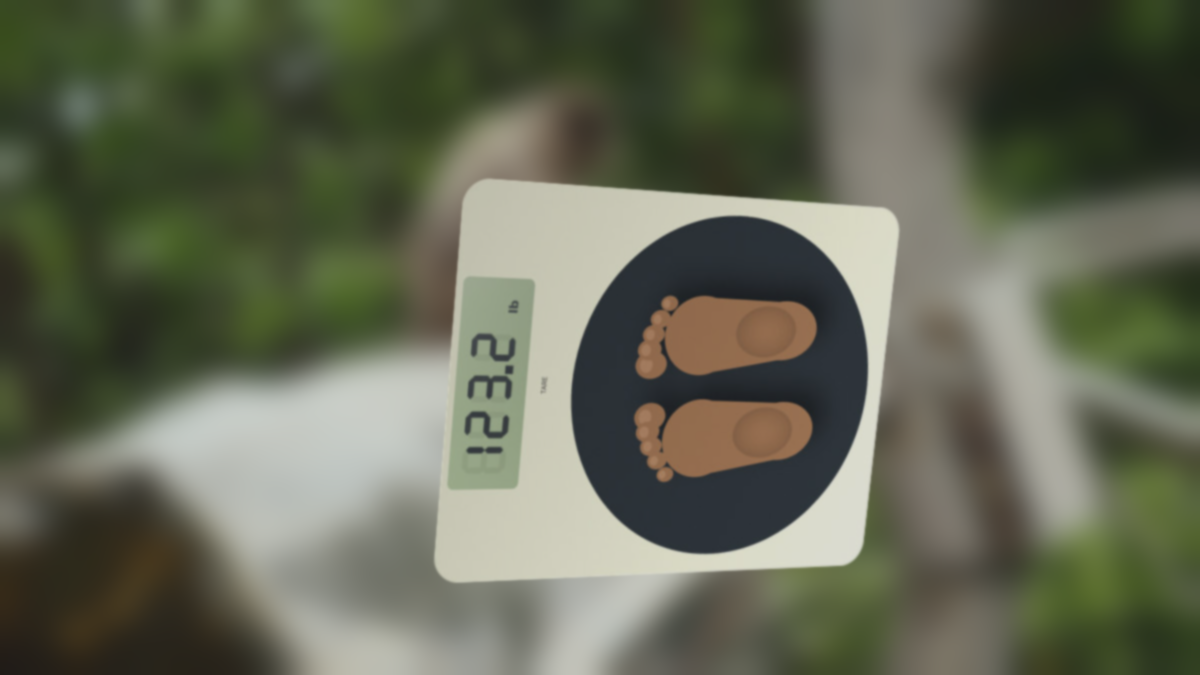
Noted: {"value": 123.2, "unit": "lb"}
